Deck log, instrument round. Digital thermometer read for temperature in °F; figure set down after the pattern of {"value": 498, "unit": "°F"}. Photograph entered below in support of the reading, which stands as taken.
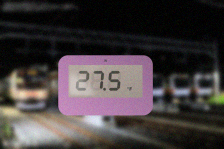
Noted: {"value": 27.5, "unit": "°F"}
